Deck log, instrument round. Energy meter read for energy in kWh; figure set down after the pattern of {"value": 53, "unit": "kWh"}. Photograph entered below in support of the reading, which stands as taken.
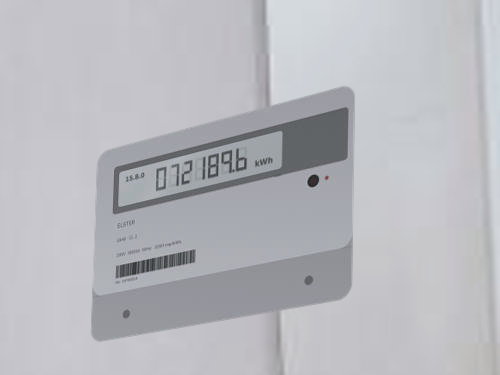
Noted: {"value": 72189.6, "unit": "kWh"}
